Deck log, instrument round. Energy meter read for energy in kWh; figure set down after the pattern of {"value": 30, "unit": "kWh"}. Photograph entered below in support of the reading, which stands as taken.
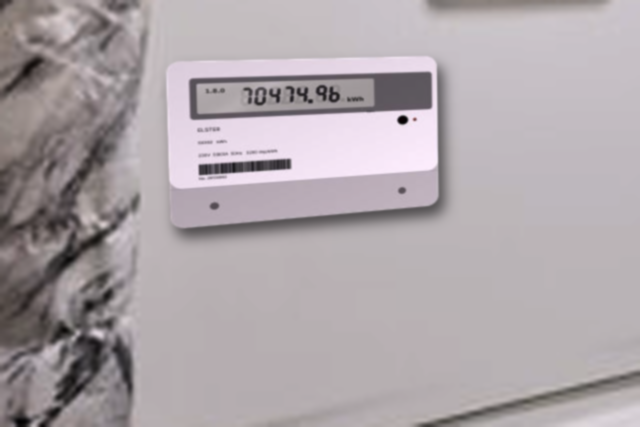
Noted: {"value": 70474.96, "unit": "kWh"}
